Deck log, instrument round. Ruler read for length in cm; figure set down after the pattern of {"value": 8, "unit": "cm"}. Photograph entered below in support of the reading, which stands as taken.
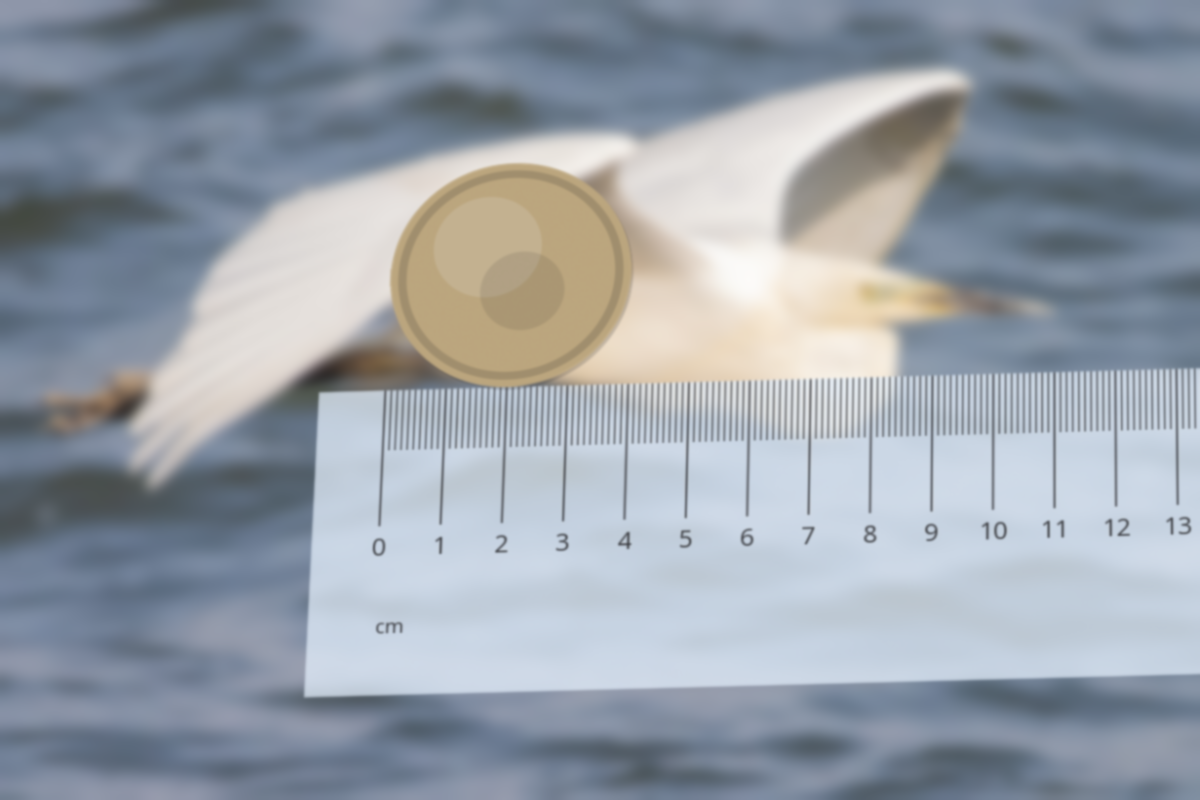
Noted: {"value": 4, "unit": "cm"}
